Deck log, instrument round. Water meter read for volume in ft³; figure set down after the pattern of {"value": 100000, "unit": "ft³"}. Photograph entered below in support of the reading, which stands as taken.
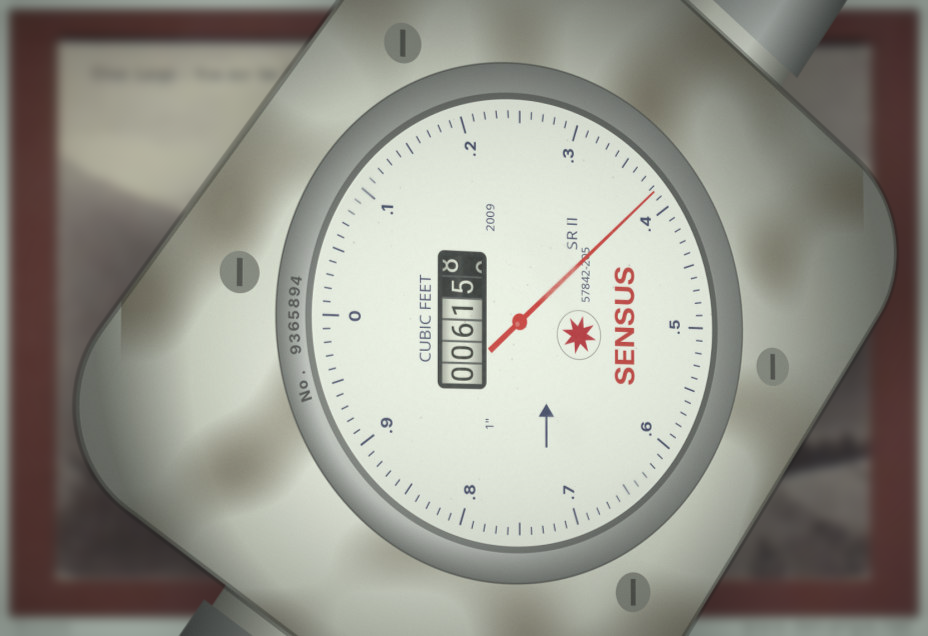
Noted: {"value": 6158.38, "unit": "ft³"}
